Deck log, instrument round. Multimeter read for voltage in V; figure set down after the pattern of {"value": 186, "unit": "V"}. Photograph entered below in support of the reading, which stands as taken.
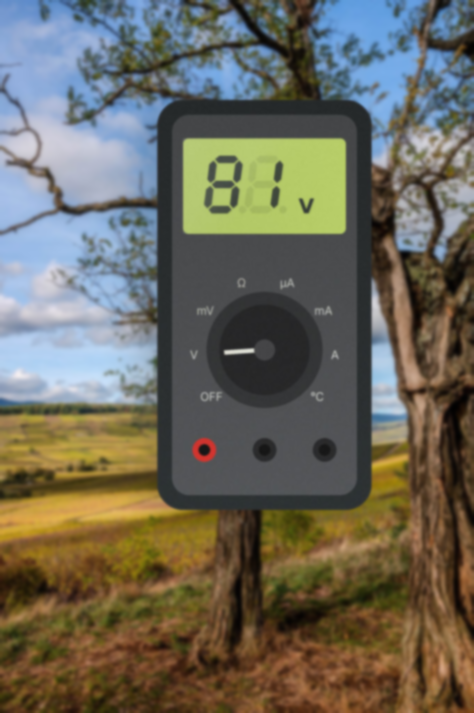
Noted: {"value": 81, "unit": "V"}
